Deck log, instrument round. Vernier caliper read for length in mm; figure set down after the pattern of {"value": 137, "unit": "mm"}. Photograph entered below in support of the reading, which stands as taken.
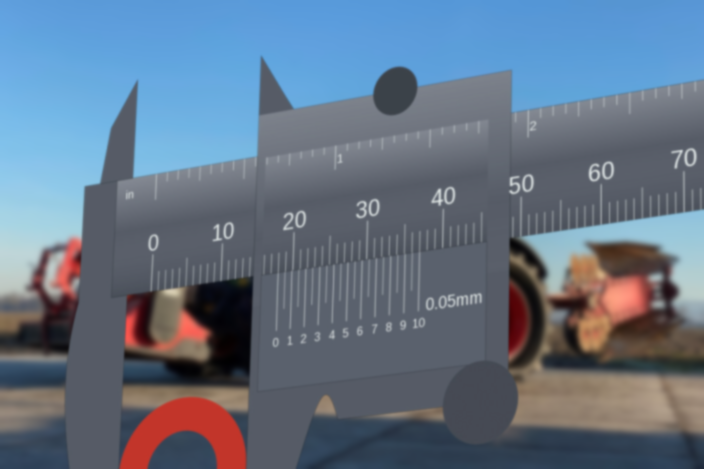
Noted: {"value": 18.0, "unit": "mm"}
